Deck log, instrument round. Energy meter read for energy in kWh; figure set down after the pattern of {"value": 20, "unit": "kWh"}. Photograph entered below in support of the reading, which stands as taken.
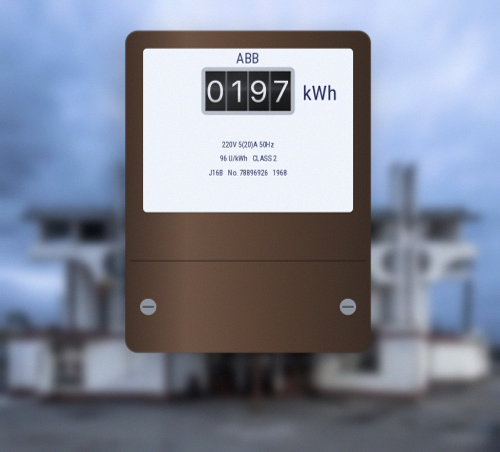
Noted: {"value": 197, "unit": "kWh"}
